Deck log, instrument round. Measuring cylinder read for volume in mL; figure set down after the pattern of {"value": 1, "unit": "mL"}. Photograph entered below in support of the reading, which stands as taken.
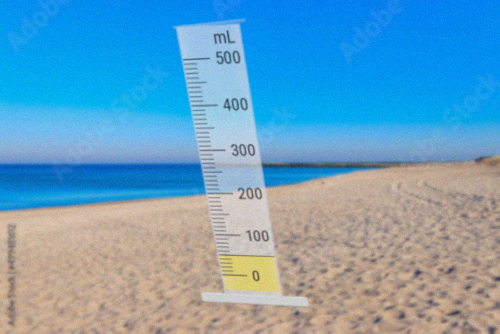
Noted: {"value": 50, "unit": "mL"}
